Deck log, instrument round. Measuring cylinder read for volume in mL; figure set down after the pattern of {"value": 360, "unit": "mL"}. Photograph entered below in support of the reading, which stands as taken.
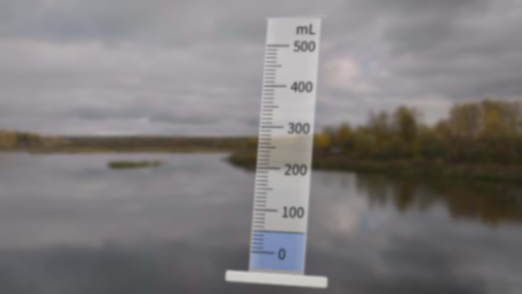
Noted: {"value": 50, "unit": "mL"}
